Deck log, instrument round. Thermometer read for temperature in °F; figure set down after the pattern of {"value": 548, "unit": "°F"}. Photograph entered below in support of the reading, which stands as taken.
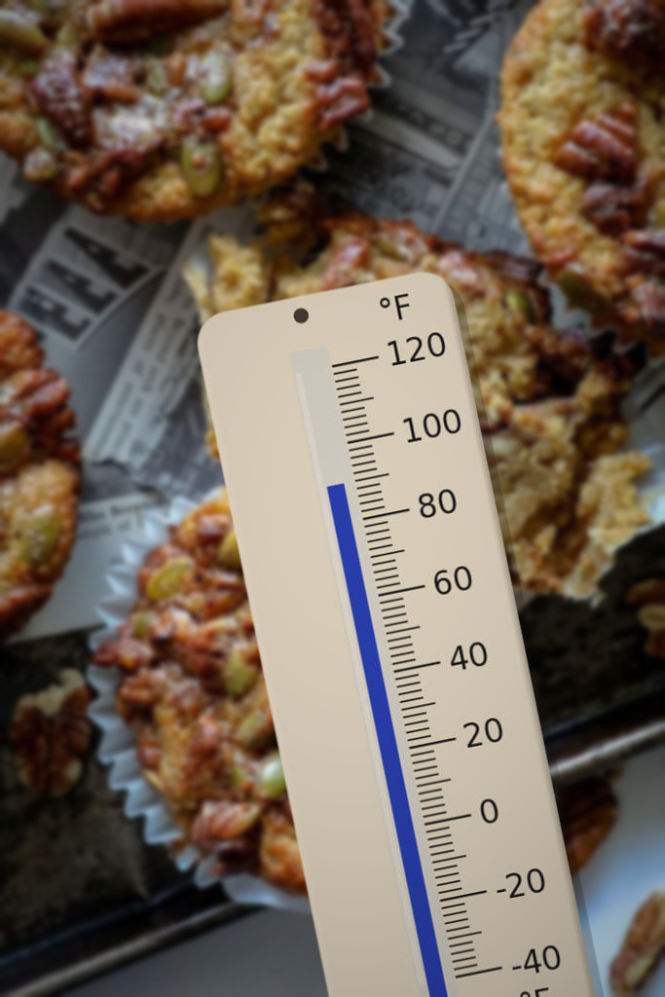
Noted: {"value": 90, "unit": "°F"}
